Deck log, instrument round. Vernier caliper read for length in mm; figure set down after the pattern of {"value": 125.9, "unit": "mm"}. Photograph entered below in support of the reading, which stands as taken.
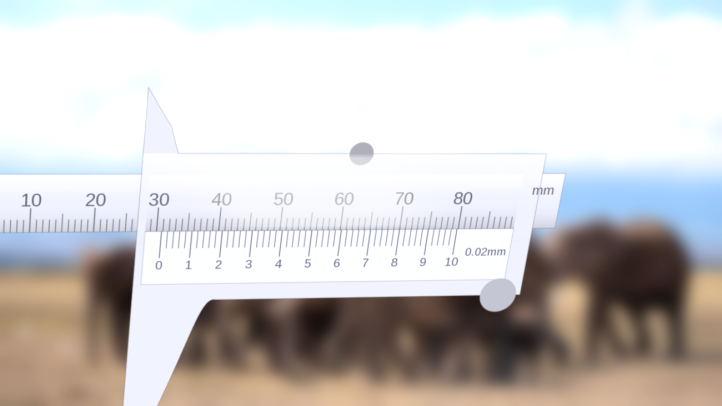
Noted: {"value": 30.8, "unit": "mm"}
